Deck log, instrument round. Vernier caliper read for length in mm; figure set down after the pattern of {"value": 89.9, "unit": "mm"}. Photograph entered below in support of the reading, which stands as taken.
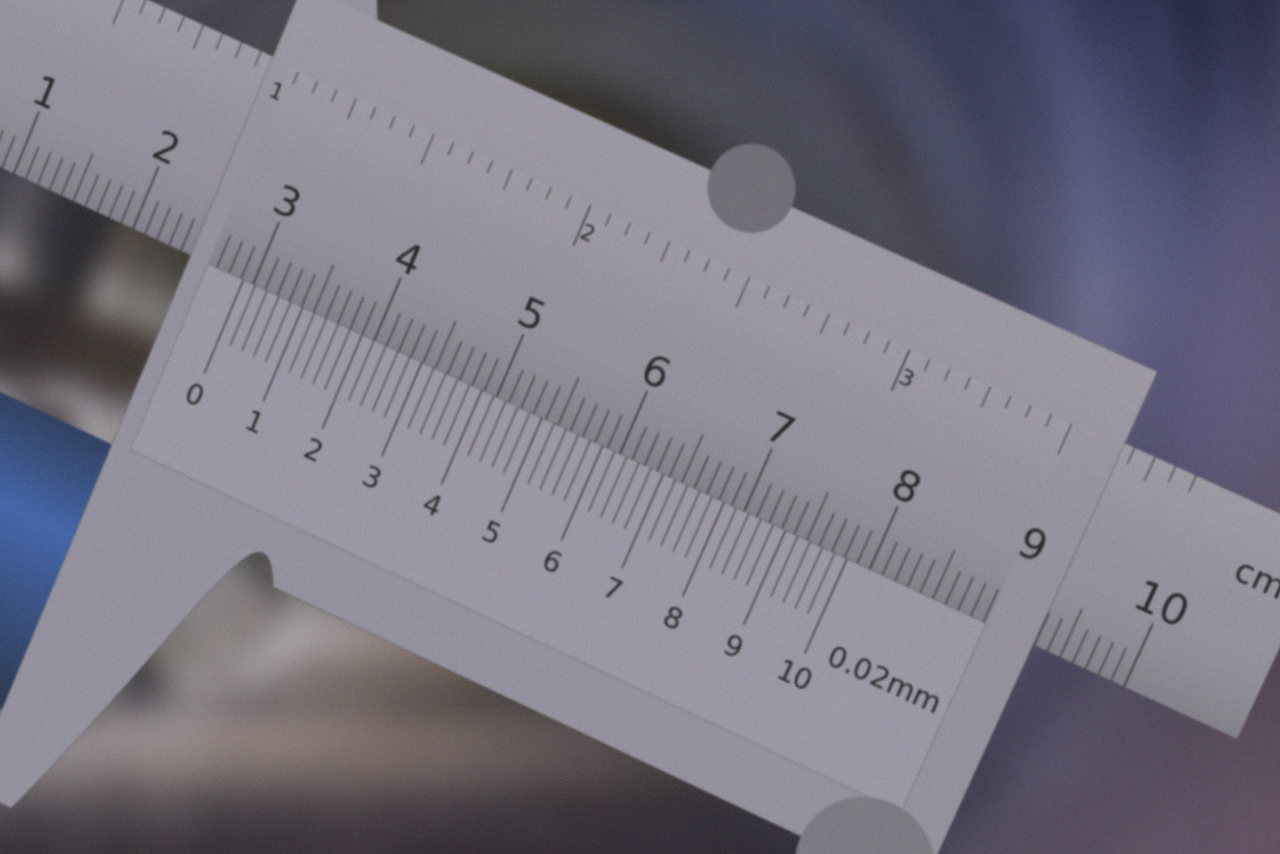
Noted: {"value": 29.2, "unit": "mm"}
